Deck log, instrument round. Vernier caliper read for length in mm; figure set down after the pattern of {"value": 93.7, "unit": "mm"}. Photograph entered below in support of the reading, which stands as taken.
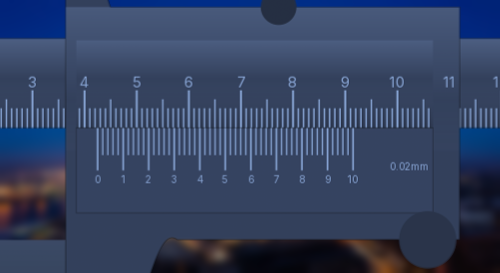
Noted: {"value": 42.5, "unit": "mm"}
